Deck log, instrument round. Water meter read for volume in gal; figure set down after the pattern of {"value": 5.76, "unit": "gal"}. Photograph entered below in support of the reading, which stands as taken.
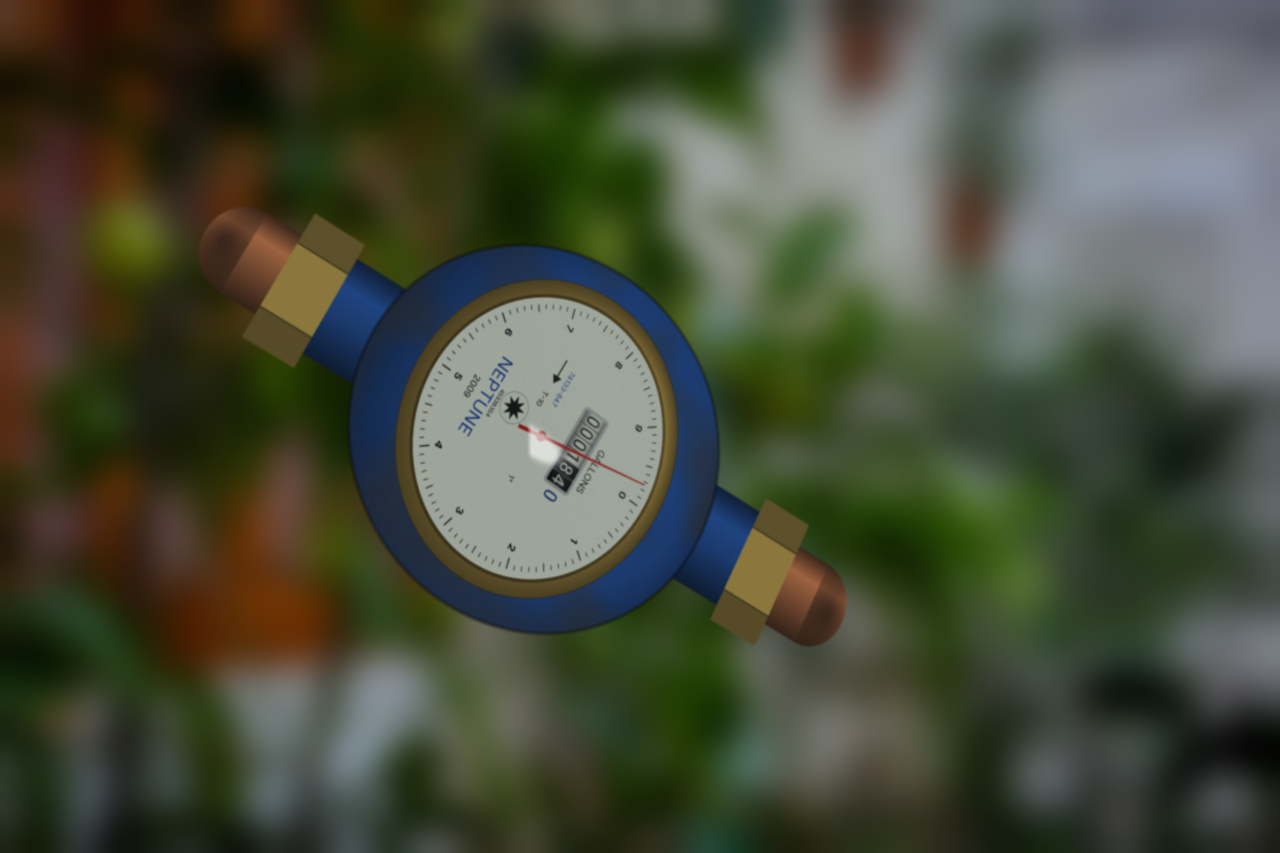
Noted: {"value": 1839.7, "unit": "gal"}
